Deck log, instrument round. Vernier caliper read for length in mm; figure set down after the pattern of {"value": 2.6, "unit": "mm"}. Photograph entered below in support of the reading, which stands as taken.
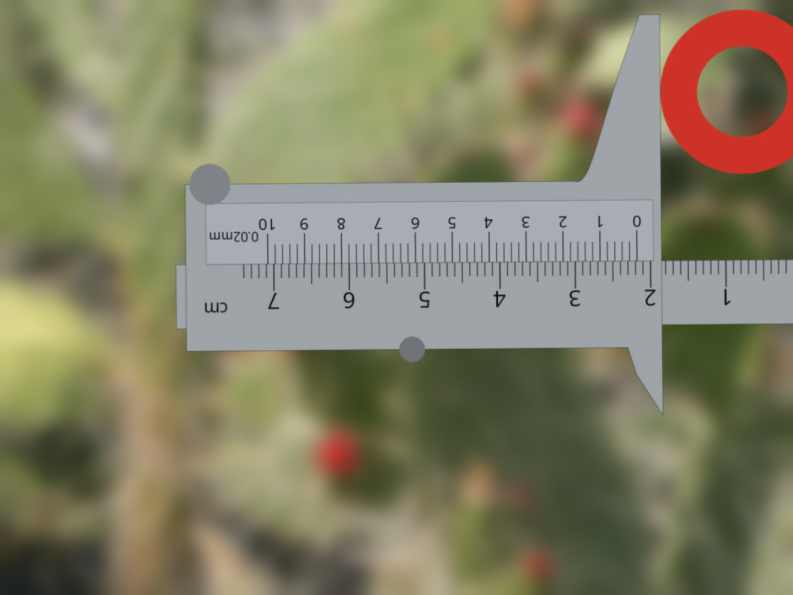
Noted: {"value": 21.8, "unit": "mm"}
